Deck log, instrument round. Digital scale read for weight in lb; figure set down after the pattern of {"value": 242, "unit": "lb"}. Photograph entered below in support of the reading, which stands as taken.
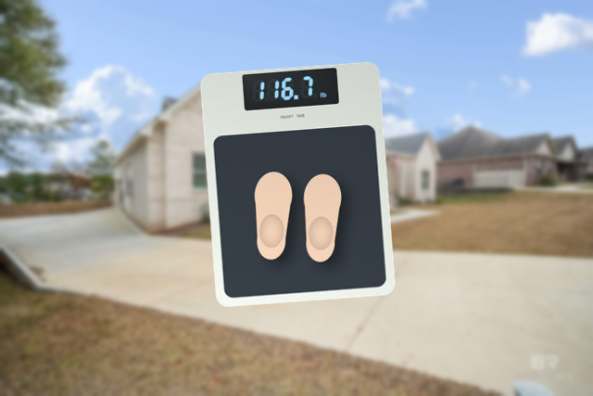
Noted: {"value": 116.7, "unit": "lb"}
